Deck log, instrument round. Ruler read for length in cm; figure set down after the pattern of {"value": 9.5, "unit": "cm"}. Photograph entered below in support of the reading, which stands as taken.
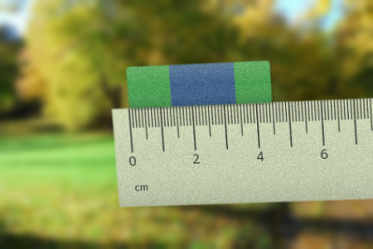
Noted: {"value": 4.5, "unit": "cm"}
